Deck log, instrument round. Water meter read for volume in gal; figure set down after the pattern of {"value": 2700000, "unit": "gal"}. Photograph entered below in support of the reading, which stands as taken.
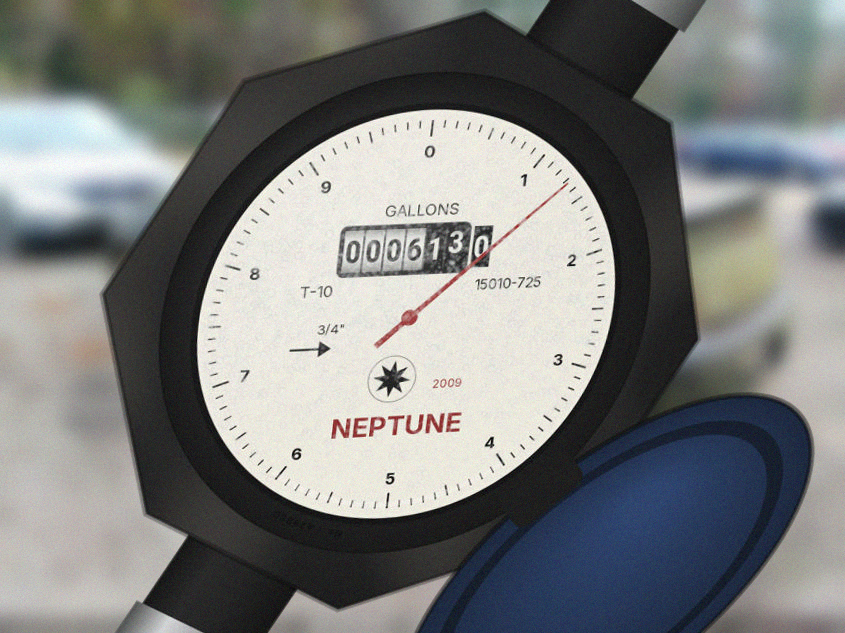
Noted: {"value": 6131.3, "unit": "gal"}
